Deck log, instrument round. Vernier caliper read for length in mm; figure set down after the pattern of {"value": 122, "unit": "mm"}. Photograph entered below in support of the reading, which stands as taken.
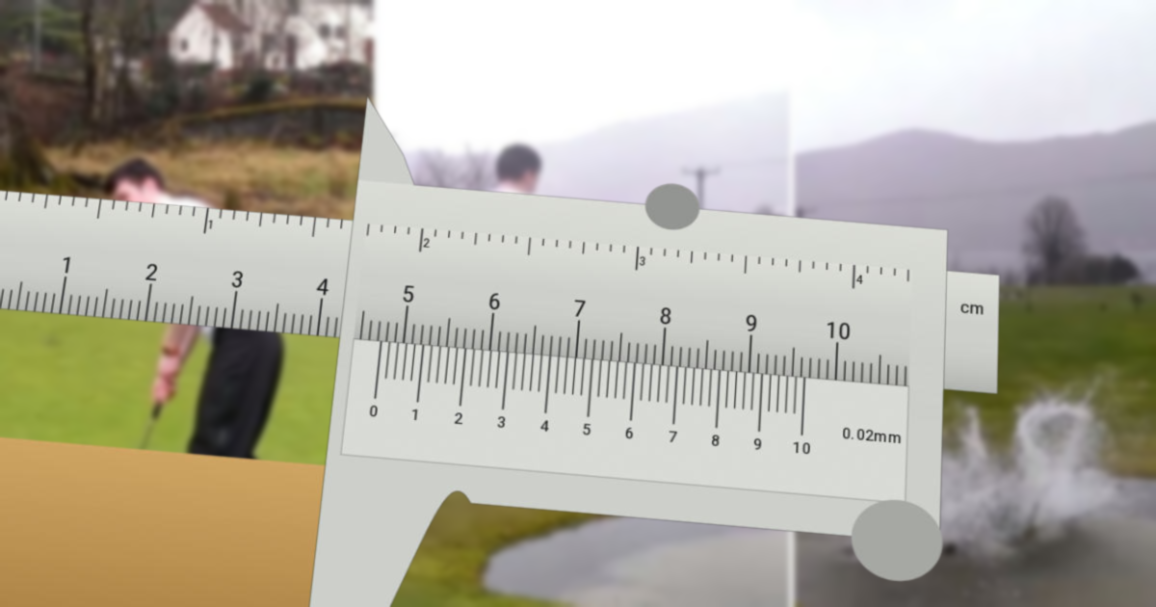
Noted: {"value": 47.4, "unit": "mm"}
